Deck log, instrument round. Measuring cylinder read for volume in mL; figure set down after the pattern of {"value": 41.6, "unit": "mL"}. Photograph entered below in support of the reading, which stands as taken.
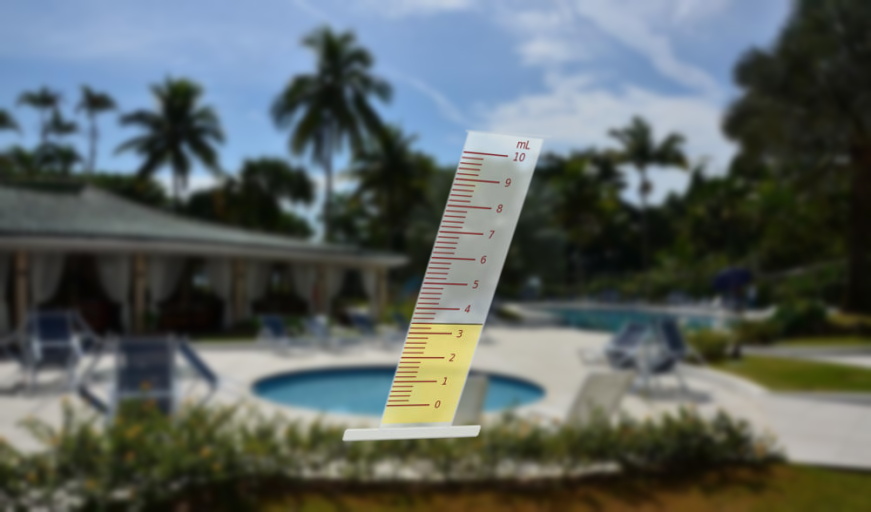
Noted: {"value": 3.4, "unit": "mL"}
